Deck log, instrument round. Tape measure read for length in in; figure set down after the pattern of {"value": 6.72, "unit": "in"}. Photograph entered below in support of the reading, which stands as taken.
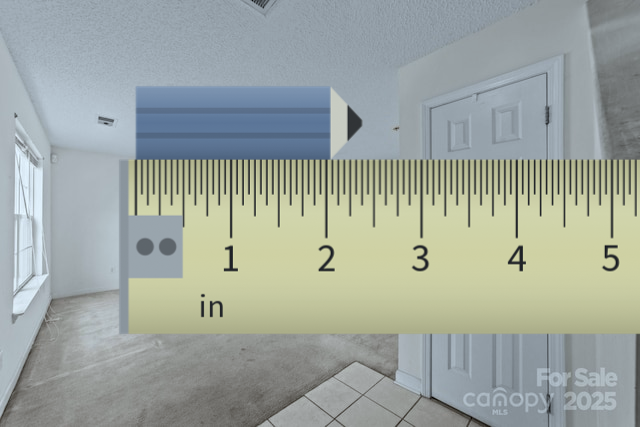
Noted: {"value": 2.375, "unit": "in"}
